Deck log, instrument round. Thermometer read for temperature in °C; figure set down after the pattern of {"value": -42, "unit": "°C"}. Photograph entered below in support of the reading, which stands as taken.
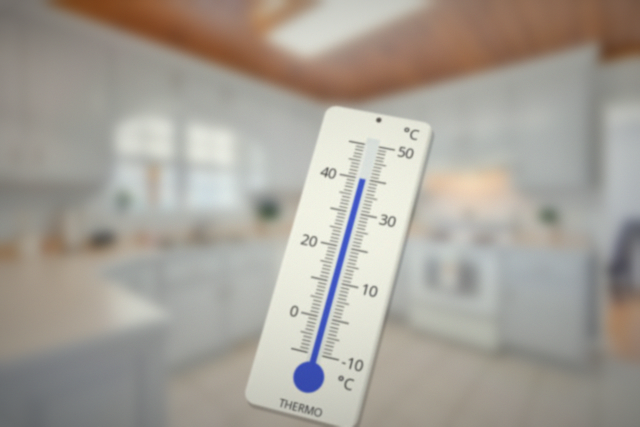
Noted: {"value": 40, "unit": "°C"}
